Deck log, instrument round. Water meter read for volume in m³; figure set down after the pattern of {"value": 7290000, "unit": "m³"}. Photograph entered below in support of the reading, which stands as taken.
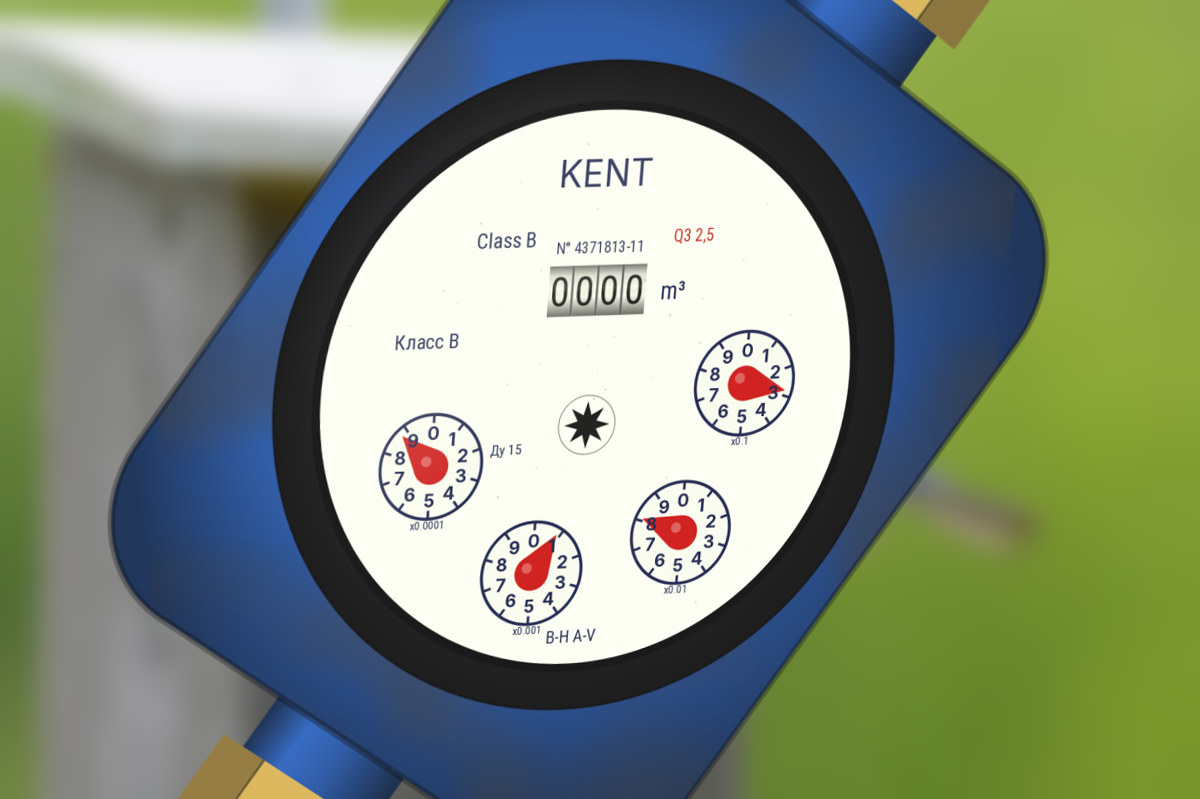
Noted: {"value": 0.2808, "unit": "m³"}
